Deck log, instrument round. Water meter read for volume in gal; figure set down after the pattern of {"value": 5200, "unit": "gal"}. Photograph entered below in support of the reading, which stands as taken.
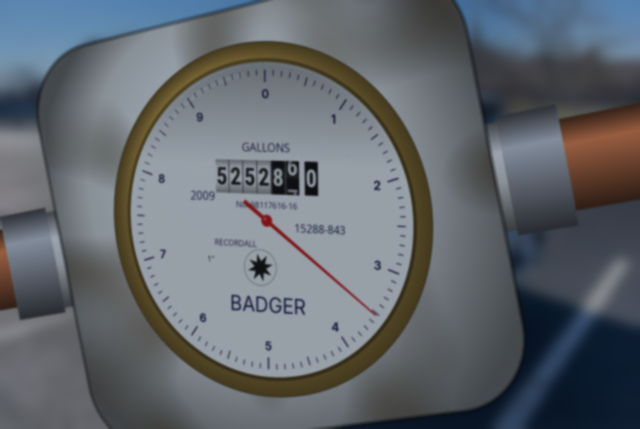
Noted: {"value": 5252863.5, "unit": "gal"}
